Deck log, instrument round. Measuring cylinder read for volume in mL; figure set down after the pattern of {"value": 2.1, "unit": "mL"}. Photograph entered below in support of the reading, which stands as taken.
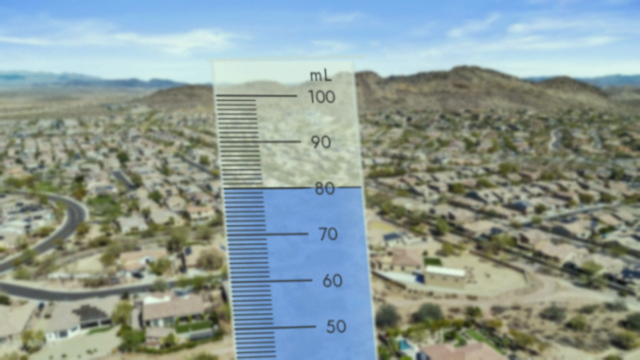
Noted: {"value": 80, "unit": "mL"}
